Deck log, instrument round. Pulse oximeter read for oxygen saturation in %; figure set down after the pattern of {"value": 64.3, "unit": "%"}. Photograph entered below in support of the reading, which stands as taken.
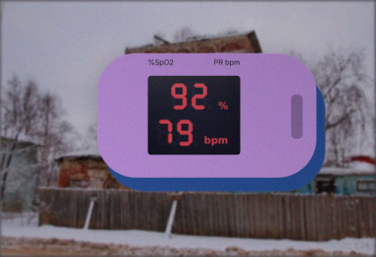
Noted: {"value": 92, "unit": "%"}
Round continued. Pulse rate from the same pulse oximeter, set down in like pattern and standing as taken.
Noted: {"value": 79, "unit": "bpm"}
